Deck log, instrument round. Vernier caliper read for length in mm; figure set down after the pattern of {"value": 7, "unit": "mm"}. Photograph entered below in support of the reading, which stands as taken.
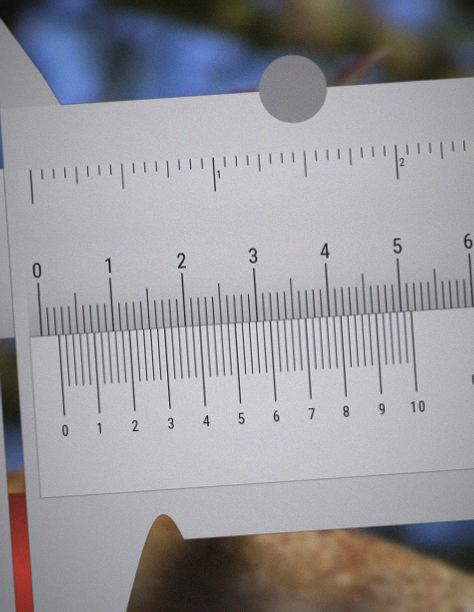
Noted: {"value": 2.4, "unit": "mm"}
